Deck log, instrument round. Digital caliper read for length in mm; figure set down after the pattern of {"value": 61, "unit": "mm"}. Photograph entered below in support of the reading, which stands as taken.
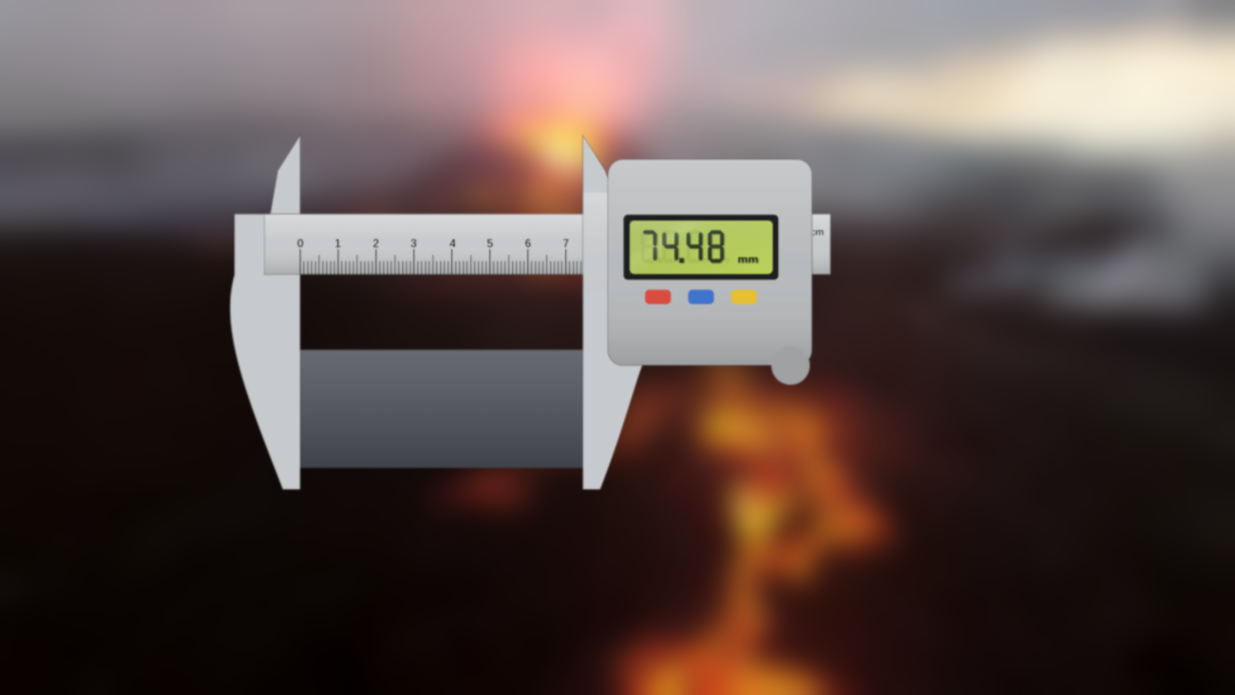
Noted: {"value": 74.48, "unit": "mm"}
